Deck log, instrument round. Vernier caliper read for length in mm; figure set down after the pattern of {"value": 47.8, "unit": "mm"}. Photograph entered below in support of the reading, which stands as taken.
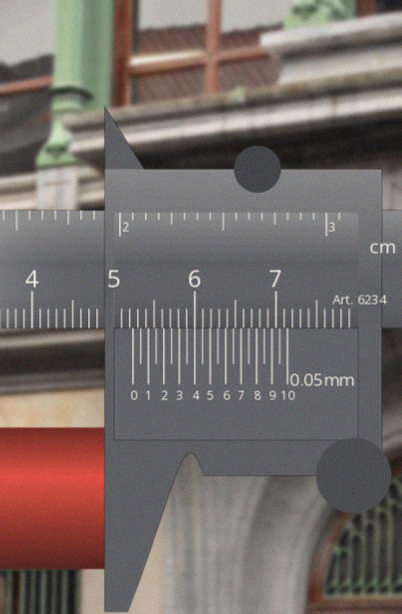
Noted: {"value": 52.4, "unit": "mm"}
